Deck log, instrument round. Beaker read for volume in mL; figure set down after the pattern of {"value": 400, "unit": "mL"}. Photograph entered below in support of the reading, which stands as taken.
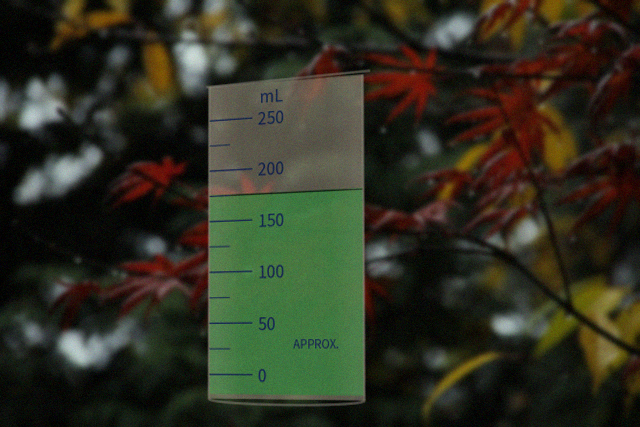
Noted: {"value": 175, "unit": "mL"}
